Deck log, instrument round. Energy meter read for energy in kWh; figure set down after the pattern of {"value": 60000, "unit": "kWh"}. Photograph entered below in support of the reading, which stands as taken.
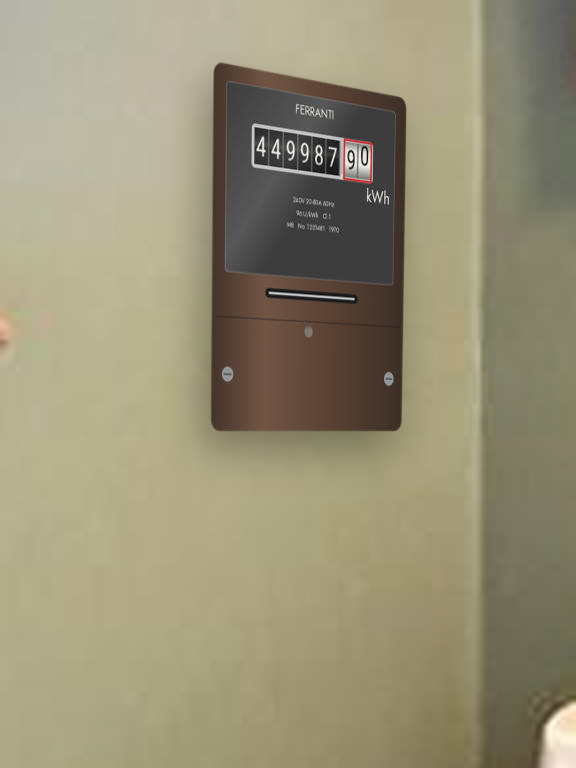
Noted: {"value": 449987.90, "unit": "kWh"}
